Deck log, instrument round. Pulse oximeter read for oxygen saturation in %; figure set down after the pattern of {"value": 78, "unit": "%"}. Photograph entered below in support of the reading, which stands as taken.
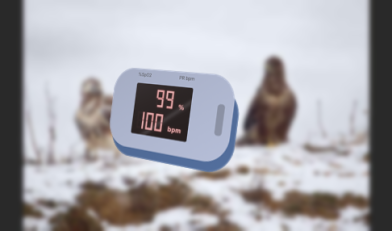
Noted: {"value": 99, "unit": "%"}
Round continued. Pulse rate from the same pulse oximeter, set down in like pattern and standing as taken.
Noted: {"value": 100, "unit": "bpm"}
